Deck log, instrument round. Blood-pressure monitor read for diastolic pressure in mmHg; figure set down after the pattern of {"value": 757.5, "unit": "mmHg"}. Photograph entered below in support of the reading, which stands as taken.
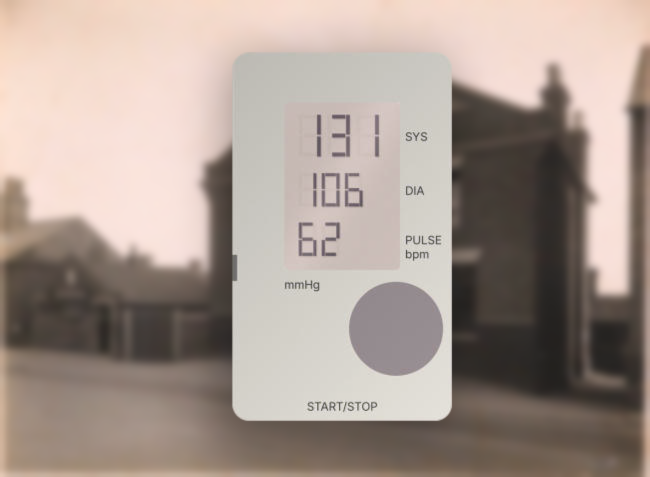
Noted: {"value": 106, "unit": "mmHg"}
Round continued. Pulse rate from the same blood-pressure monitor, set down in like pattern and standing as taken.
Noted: {"value": 62, "unit": "bpm"}
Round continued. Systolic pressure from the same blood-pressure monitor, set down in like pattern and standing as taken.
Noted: {"value": 131, "unit": "mmHg"}
